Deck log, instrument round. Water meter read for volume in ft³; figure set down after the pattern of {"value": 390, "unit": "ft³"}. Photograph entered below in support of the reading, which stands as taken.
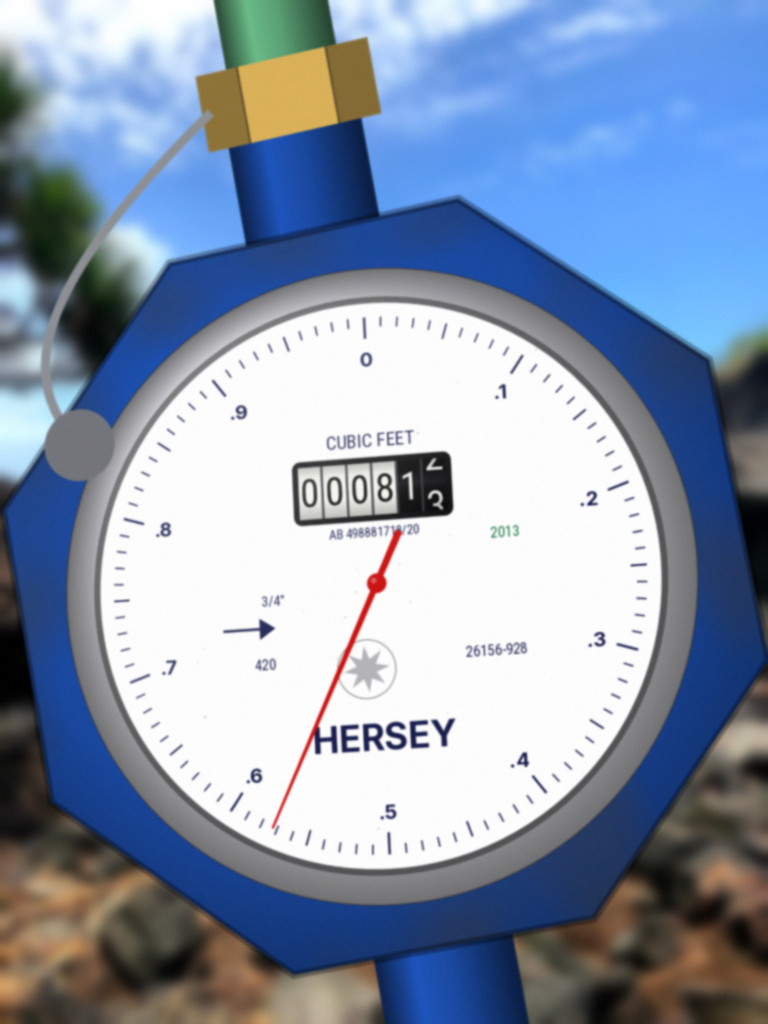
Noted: {"value": 812.57, "unit": "ft³"}
